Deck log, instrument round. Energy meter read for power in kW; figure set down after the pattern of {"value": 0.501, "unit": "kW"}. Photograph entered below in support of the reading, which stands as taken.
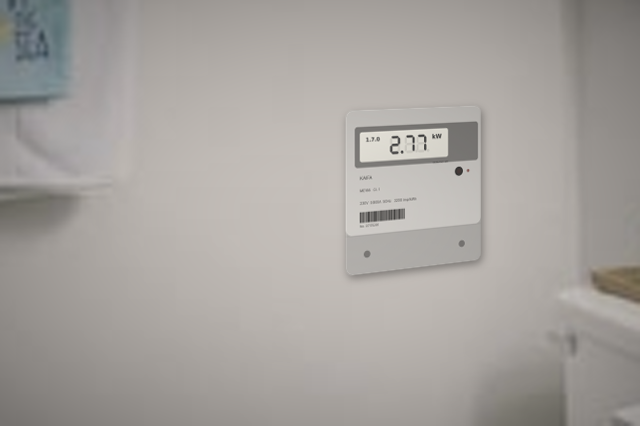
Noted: {"value": 2.77, "unit": "kW"}
